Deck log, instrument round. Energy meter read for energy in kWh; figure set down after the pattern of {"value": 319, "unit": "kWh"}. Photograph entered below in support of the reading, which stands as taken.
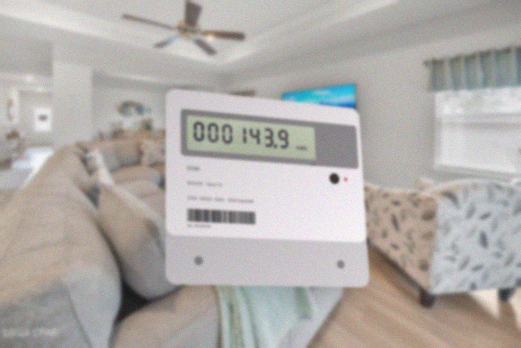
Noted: {"value": 143.9, "unit": "kWh"}
